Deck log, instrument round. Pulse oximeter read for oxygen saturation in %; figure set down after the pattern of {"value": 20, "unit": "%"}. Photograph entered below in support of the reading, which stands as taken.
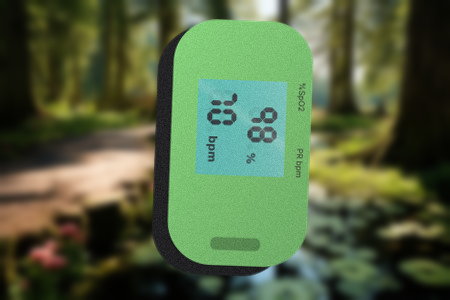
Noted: {"value": 98, "unit": "%"}
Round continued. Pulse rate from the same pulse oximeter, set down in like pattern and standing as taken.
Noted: {"value": 70, "unit": "bpm"}
